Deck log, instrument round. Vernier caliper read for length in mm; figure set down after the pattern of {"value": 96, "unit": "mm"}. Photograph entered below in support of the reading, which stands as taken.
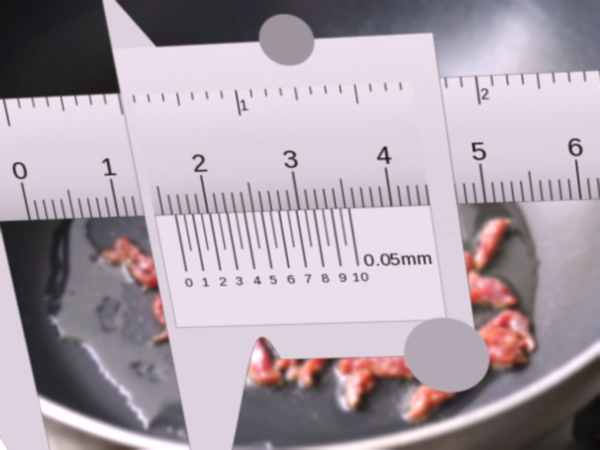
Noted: {"value": 16.4, "unit": "mm"}
